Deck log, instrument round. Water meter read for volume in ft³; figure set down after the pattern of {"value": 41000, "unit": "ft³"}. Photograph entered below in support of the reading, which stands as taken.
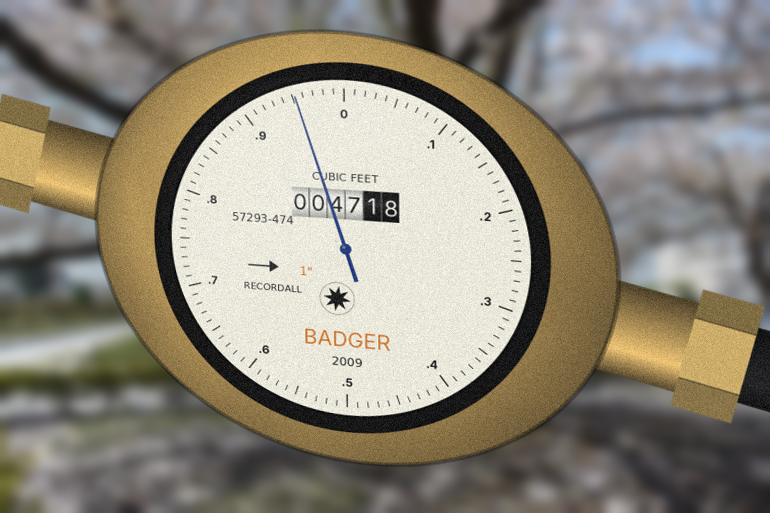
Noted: {"value": 4717.95, "unit": "ft³"}
